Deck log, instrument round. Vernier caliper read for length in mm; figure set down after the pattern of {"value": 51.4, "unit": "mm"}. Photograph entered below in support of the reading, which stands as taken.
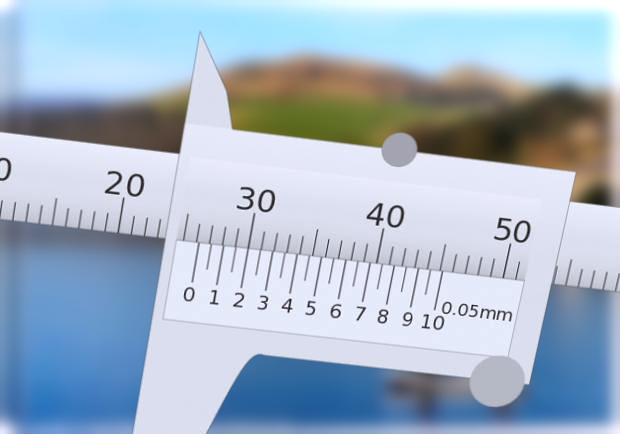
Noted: {"value": 26.2, "unit": "mm"}
